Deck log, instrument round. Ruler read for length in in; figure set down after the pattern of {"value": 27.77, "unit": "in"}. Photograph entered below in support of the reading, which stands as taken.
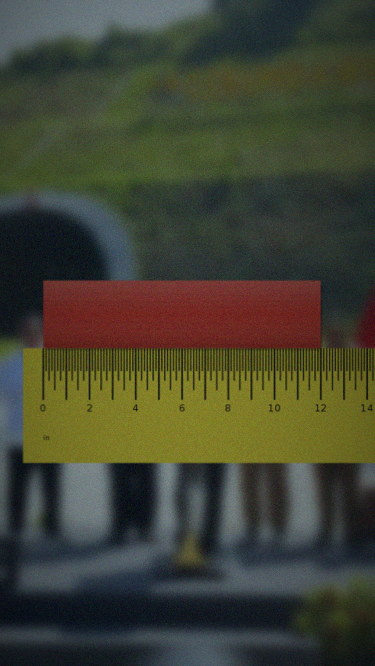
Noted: {"value": 12, "unit": "in"}
